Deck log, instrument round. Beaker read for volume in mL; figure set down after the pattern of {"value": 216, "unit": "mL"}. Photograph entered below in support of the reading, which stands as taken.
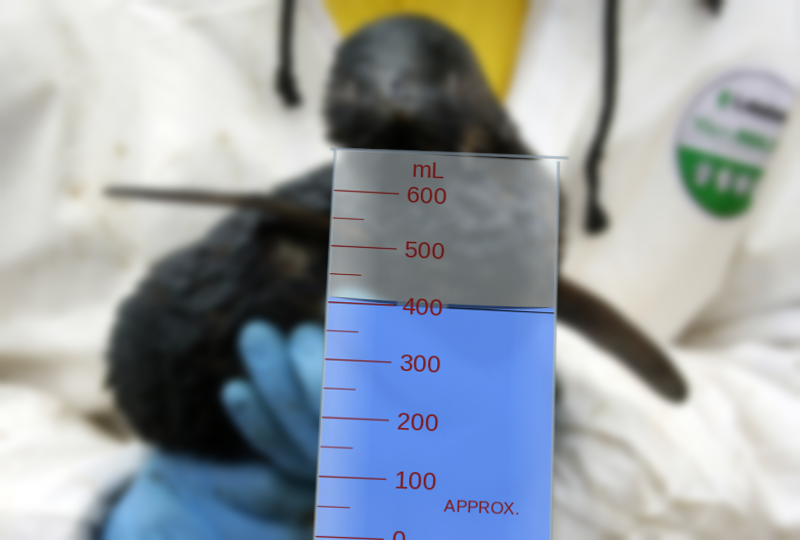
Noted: {"value": 400, "unit": "mL"}
